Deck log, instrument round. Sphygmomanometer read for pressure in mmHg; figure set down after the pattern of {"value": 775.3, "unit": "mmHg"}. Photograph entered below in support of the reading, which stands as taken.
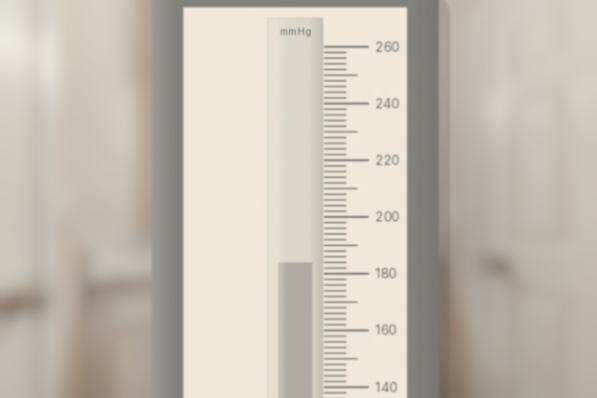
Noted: {"value": 184, "unit": "mmHg"}
